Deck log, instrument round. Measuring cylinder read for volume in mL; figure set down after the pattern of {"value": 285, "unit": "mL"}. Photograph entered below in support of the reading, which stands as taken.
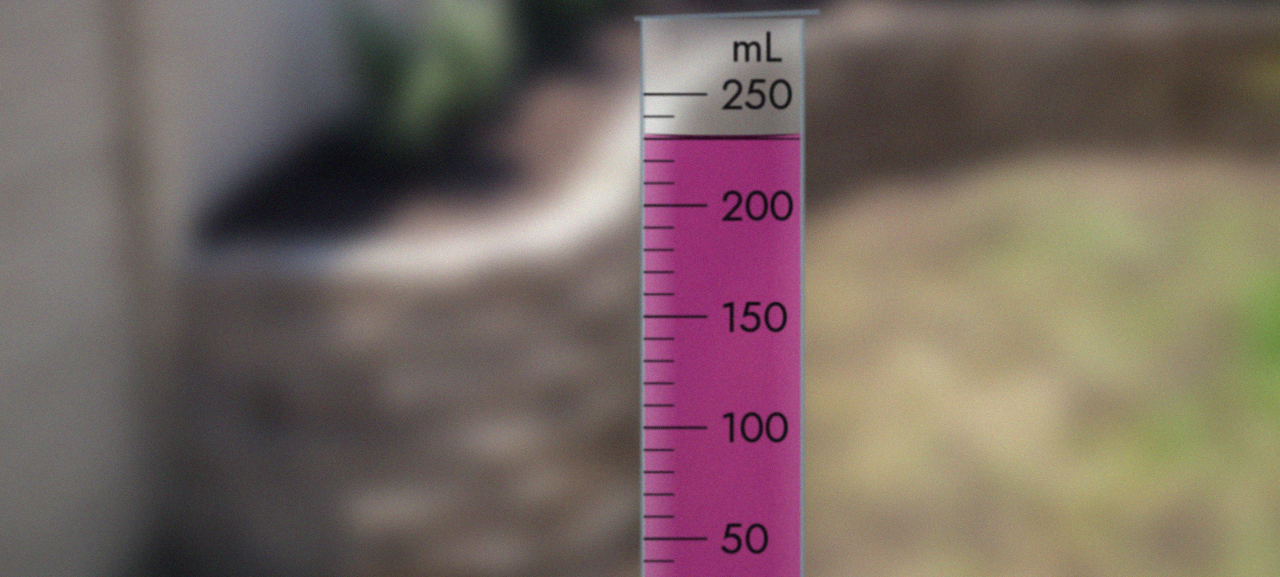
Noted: {"value": 230, "unit": "mL"}
